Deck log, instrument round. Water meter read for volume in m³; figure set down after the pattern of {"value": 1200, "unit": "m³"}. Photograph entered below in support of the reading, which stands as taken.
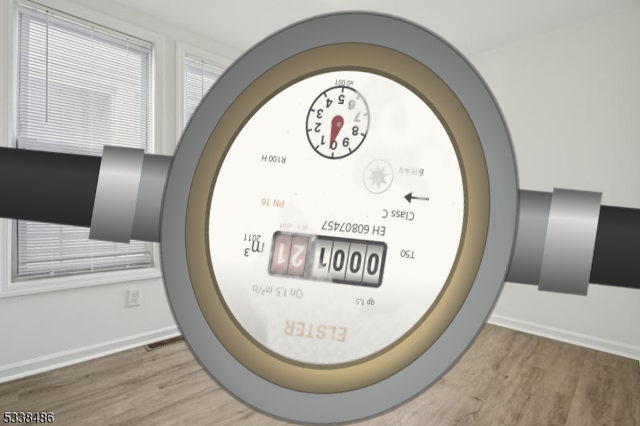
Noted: {"value": 1.210, "unit": "m³"}
